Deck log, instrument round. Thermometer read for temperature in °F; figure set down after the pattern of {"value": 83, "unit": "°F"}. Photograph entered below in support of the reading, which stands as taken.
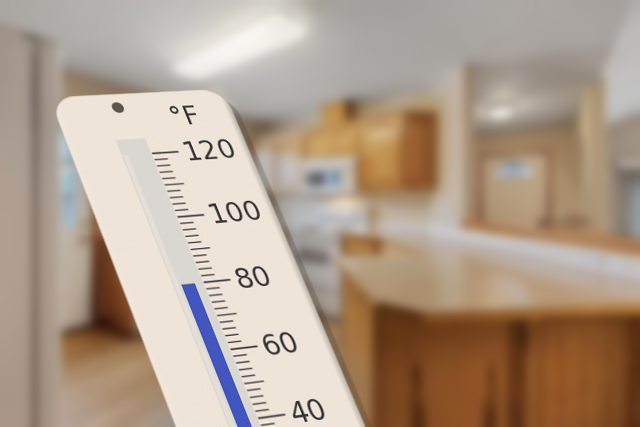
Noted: {"value": 80, "unit": "°F"}
